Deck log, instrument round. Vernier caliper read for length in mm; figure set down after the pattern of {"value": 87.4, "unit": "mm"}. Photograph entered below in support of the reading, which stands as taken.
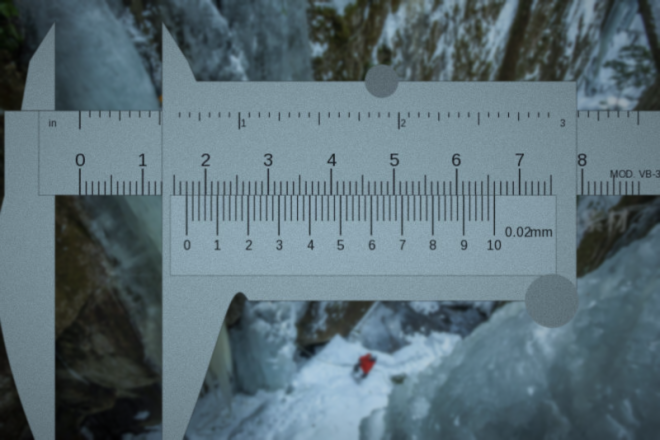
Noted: {"value": 17.0, "unit": "mm"}
